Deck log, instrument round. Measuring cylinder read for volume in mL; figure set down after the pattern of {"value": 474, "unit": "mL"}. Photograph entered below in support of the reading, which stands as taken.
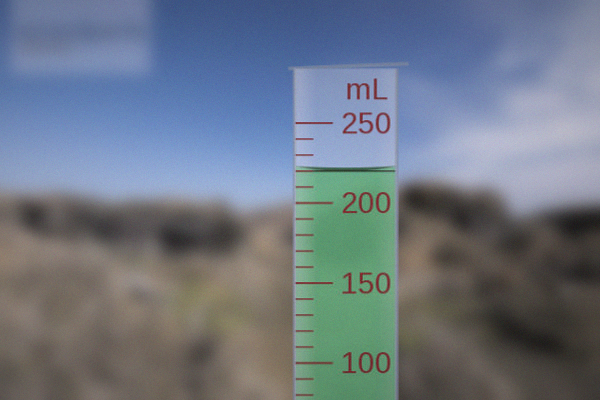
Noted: {"value": 220, "unit": "mL"}
